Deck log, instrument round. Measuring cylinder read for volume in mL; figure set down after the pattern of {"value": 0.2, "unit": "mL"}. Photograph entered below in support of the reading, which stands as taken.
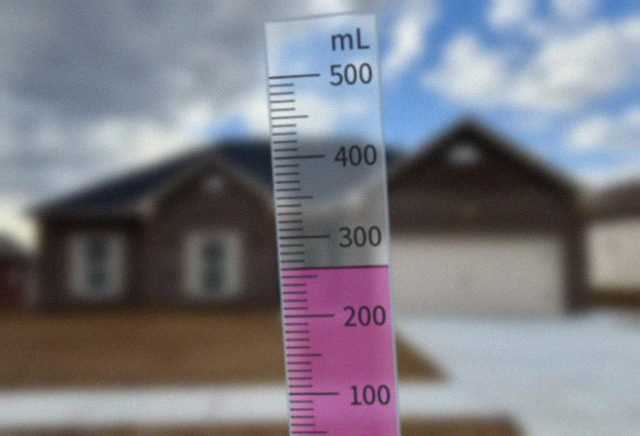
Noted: {"value": 260, "unit": "mL"}
